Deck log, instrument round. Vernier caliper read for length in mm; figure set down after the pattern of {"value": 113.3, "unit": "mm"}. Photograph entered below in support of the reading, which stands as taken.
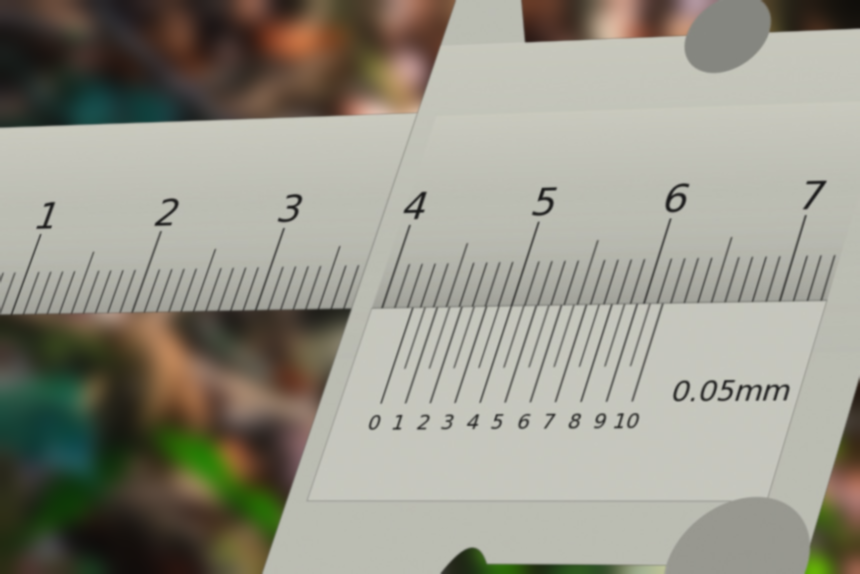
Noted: {"value": 42.4, "unit": "mm"}
